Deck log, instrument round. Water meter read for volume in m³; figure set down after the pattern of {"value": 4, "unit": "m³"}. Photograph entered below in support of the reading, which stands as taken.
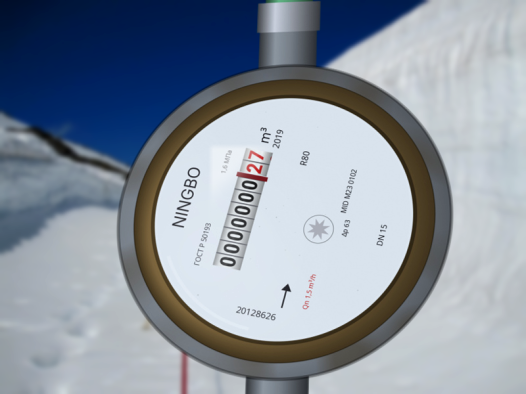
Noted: {"value": 0.27, "unit": "m³"}
